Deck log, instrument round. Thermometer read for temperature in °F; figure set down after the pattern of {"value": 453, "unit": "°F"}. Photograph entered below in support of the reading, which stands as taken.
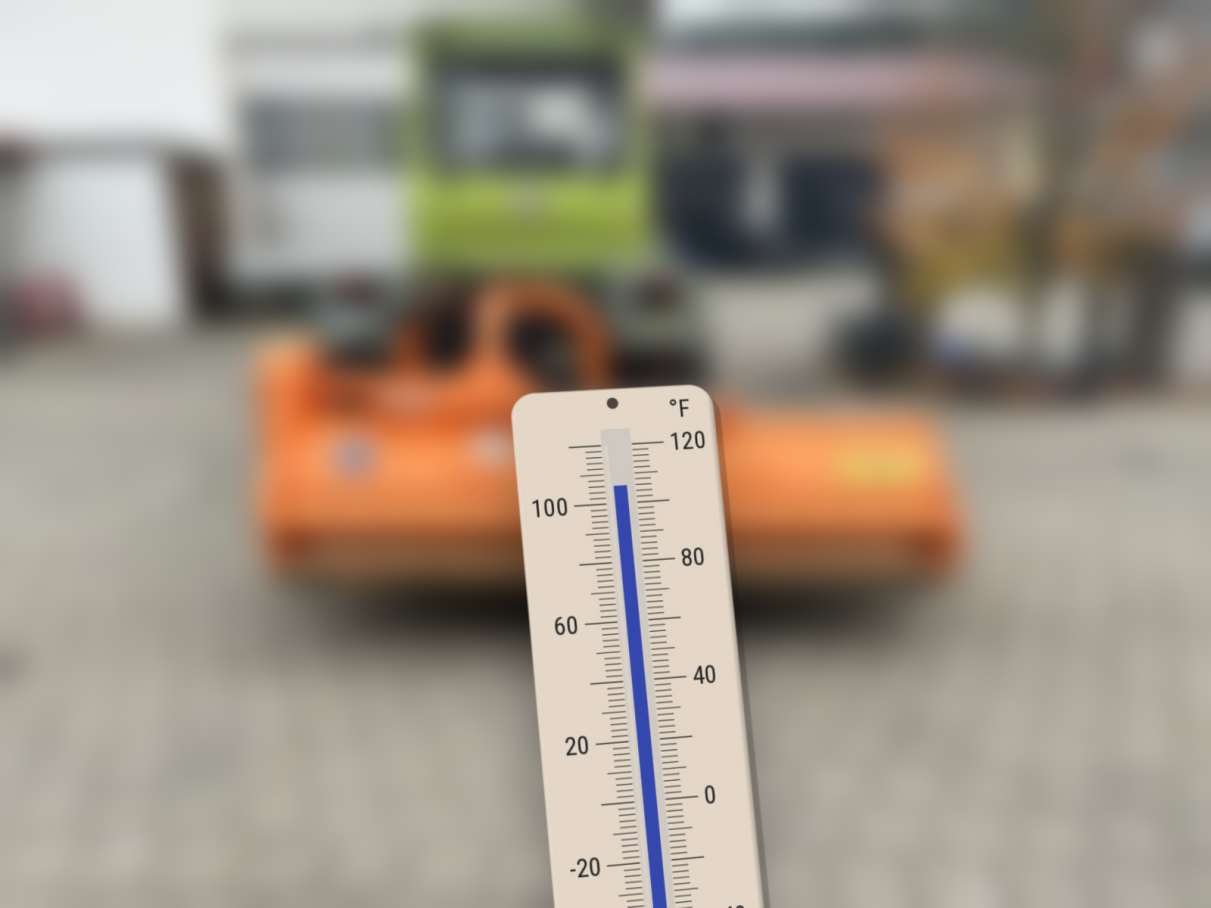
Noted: {"value": 106, "unit": "°F"}
